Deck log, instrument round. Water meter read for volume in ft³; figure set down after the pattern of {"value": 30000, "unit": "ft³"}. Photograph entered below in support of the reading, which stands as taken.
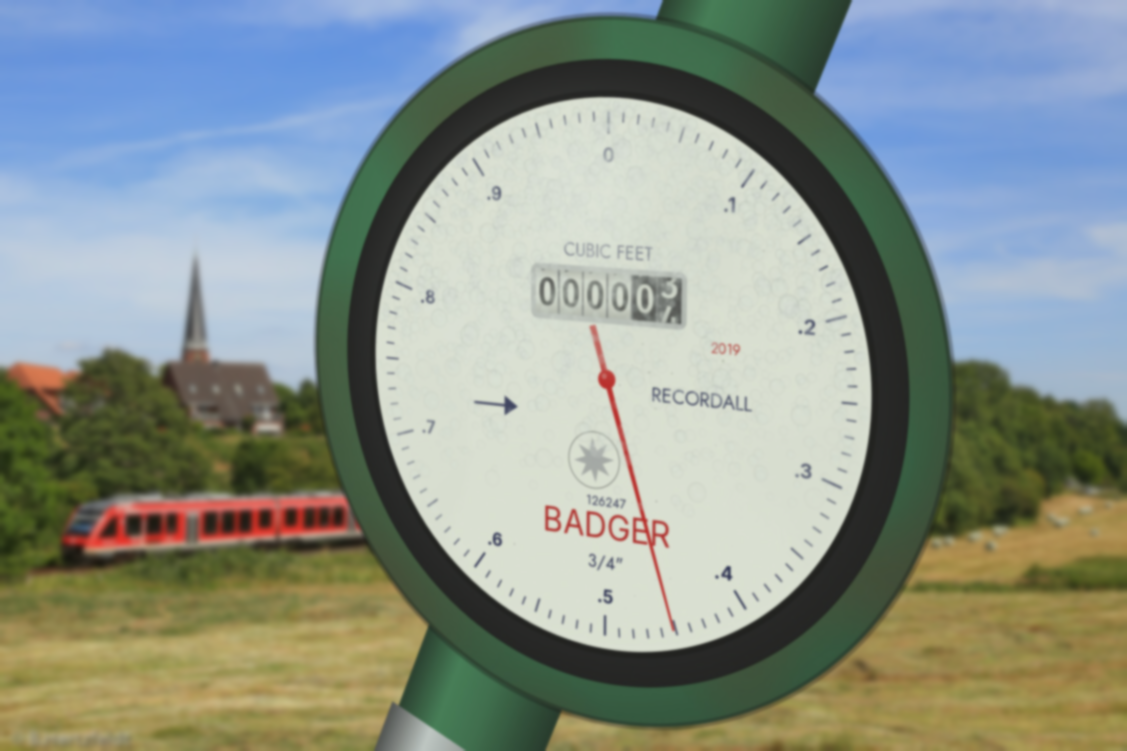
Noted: {"value": 3.45, "unit": "ft³"}
